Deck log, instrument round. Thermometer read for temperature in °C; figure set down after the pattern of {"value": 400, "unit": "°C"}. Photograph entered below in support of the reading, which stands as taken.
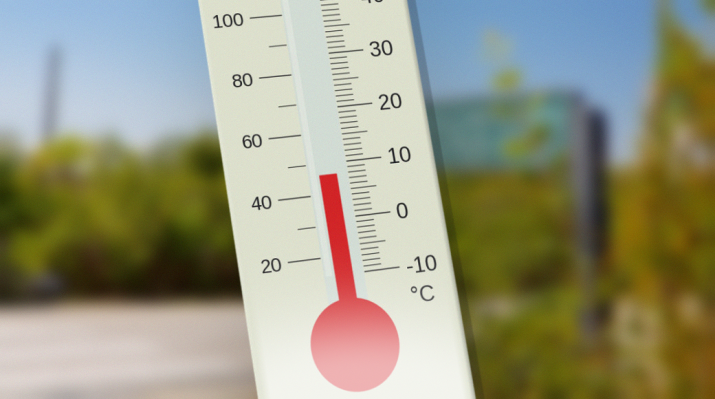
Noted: {"value": 8, "unit": "°C"}
